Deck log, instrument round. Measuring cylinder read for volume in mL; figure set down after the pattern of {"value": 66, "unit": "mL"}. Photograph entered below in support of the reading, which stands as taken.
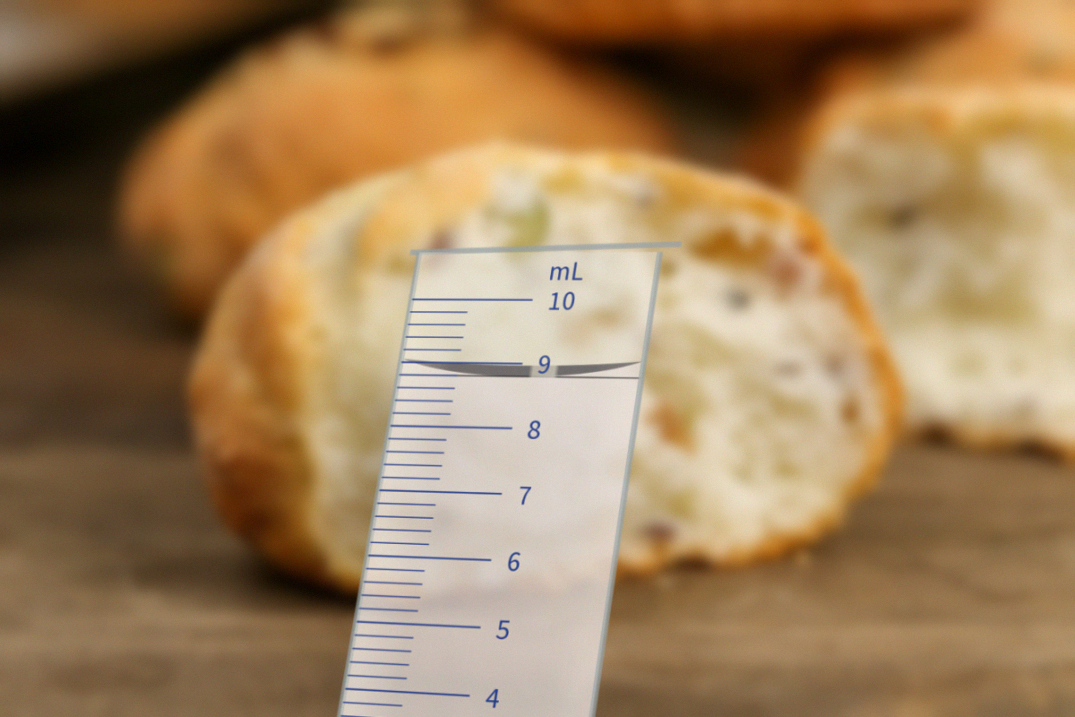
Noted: {"value": 8.8, "unit": "mL"}
